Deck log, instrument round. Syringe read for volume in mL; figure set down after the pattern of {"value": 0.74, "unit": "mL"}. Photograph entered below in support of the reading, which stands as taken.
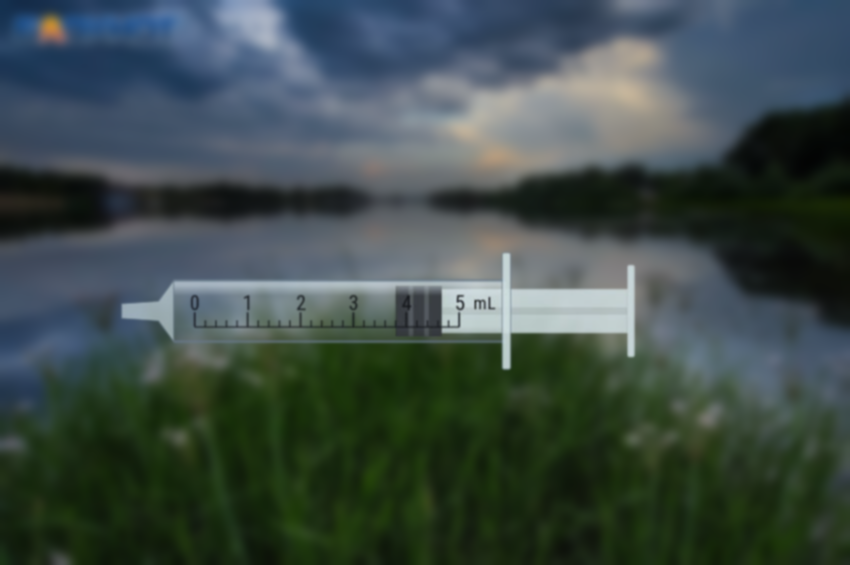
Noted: {"value": 3.8, "unit": "mL"}
